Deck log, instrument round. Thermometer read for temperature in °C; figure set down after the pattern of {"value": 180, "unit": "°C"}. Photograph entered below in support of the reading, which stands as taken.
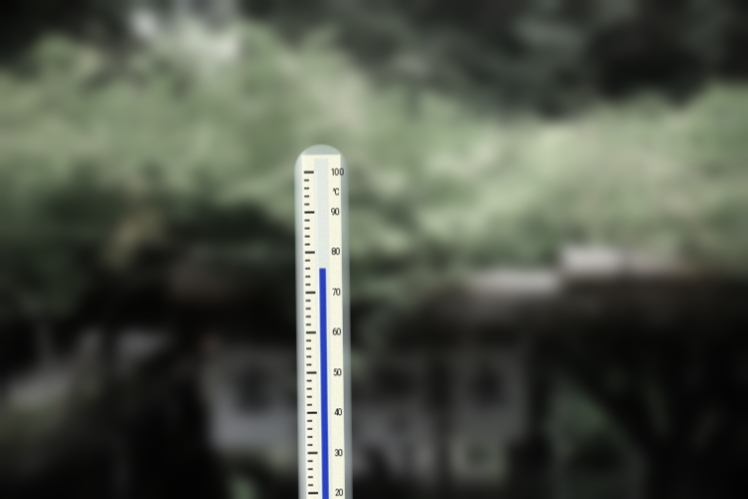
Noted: {"value": 76, "unit": "°C"}
